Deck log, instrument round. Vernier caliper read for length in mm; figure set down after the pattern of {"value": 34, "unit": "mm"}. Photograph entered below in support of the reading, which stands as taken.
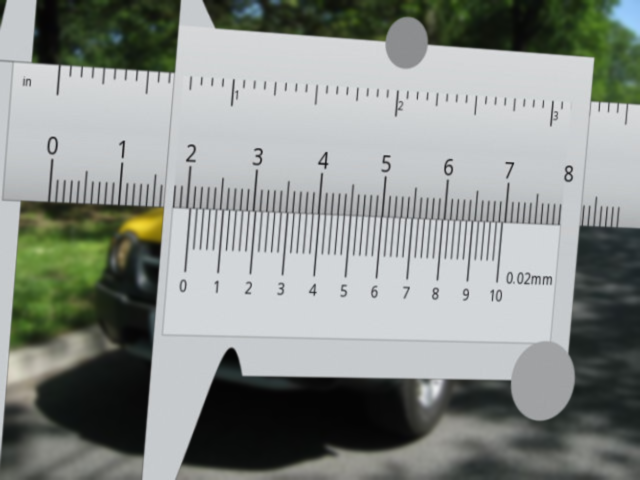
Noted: {"value": 20.5, "unit": "mm"}
